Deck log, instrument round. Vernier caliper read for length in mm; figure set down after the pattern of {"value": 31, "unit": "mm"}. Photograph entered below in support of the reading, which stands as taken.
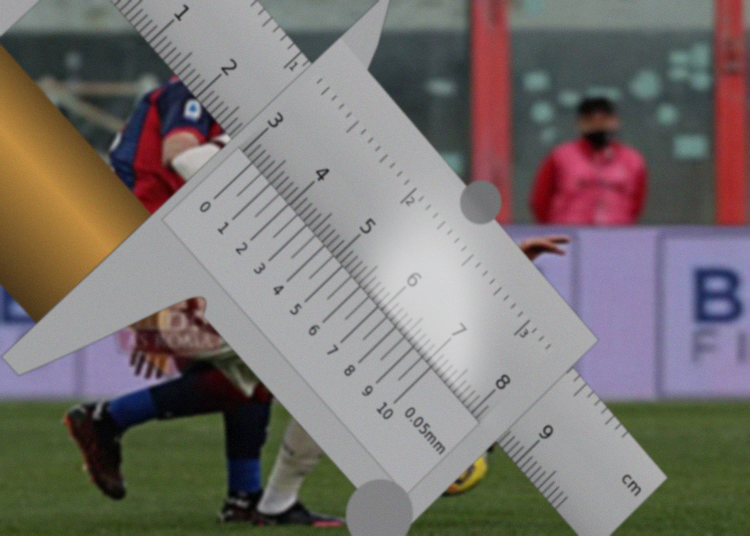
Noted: {"value": 32.0, "unit": "mm"}
